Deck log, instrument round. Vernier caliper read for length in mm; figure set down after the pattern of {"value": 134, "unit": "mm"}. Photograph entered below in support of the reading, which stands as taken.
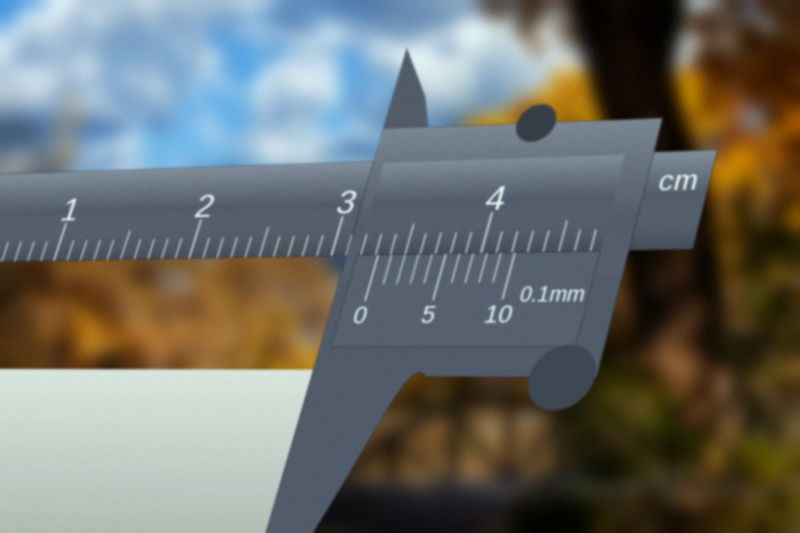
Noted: {"value": 33.2, "unit": "mm"}
